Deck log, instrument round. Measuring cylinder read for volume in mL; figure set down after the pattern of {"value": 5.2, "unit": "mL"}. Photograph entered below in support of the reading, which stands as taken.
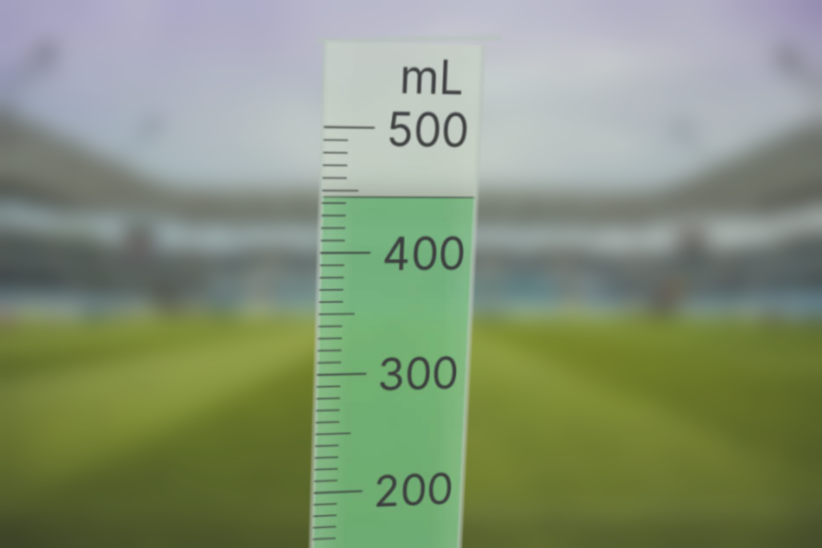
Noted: {"value": 445, "unit": "mL"}
